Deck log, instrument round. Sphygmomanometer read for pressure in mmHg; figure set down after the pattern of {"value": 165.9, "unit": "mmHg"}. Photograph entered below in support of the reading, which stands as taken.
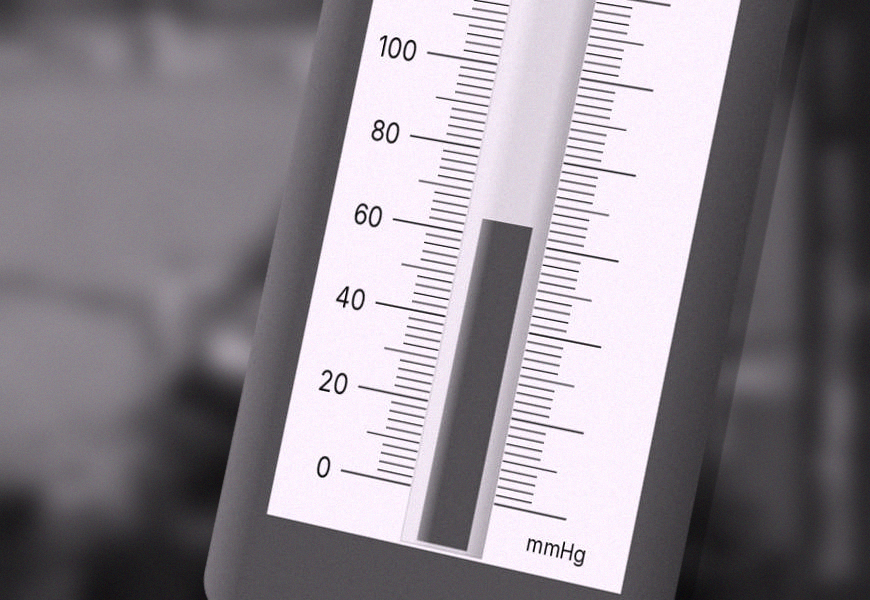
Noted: {"value": 64, "unit": "mmHg"}
